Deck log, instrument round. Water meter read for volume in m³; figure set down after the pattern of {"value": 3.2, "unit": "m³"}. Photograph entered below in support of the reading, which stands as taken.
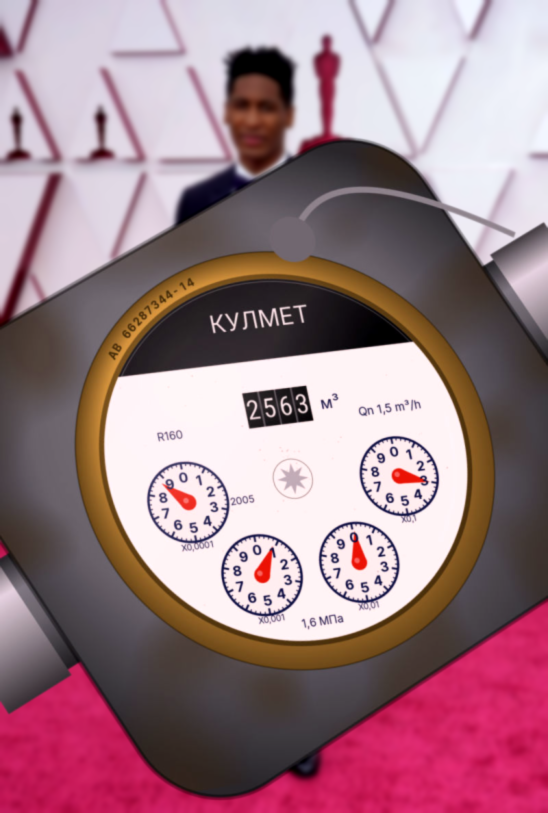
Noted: {"value": 2563.3008, "unit": "m³"}
